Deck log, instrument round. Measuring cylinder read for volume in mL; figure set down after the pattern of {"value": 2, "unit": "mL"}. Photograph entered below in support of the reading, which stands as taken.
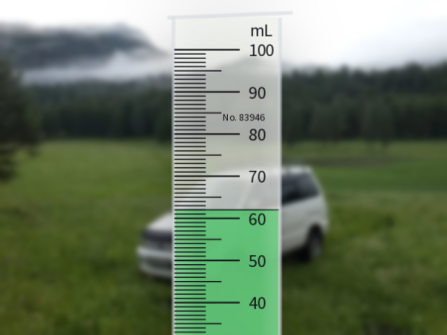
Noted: {"value": 62, "unit": "mL"}
